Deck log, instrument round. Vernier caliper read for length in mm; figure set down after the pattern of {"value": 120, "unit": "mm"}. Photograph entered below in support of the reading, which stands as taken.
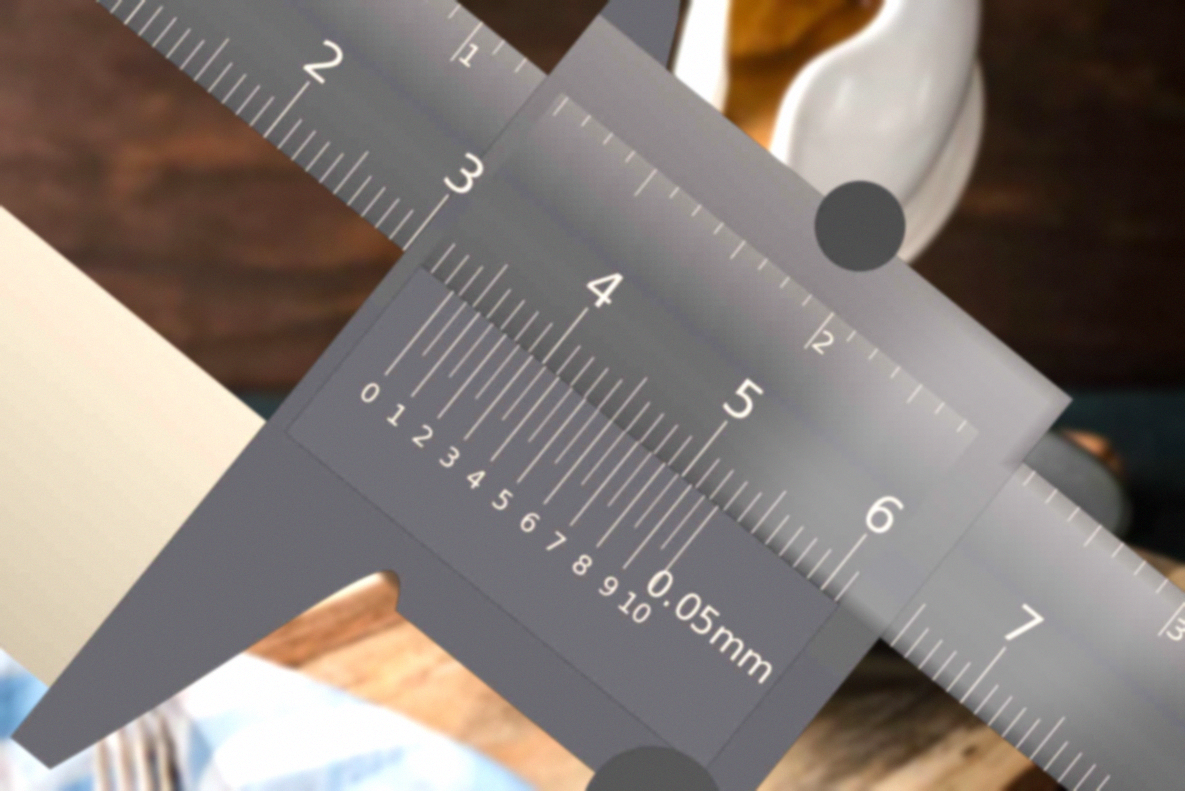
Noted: {"value": 33.6, "unit": "mm"}
